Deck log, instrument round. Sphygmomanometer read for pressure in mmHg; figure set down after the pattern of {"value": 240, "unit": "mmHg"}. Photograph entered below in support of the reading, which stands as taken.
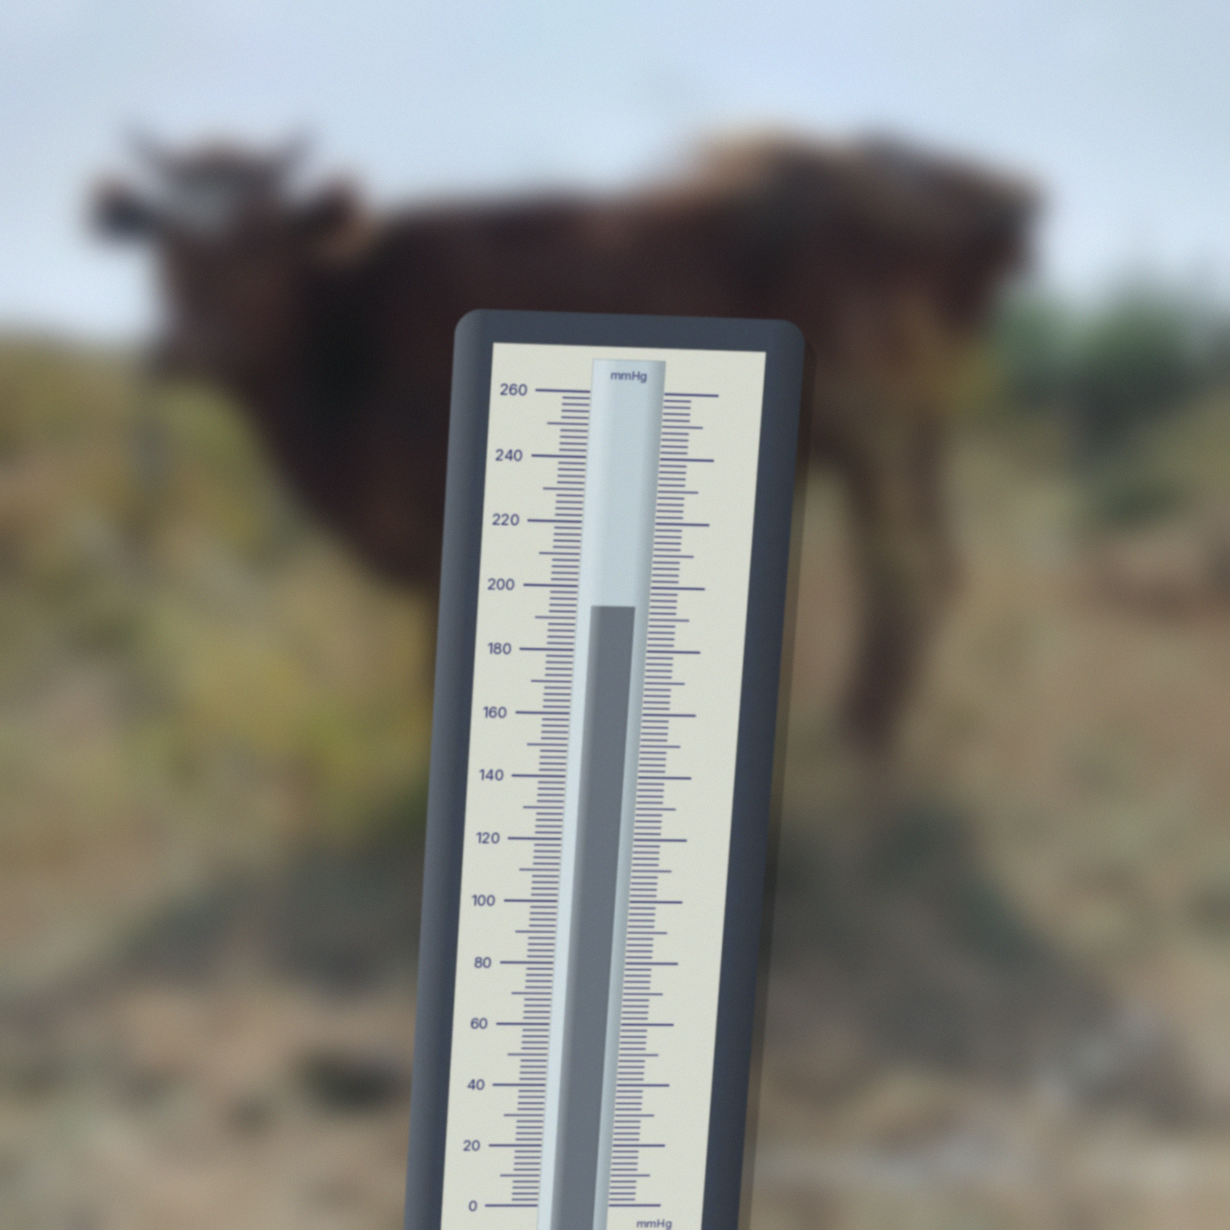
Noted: {"value": 194, "unit": "mmHg"}
